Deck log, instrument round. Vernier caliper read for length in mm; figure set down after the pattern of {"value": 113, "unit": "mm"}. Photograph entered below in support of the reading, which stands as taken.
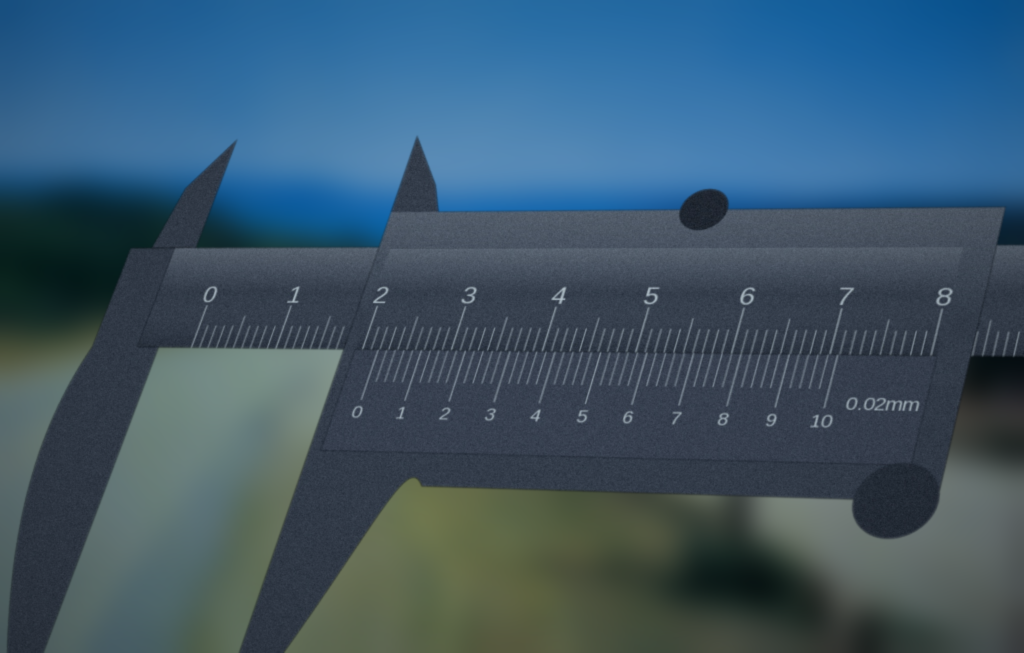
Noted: {"value": 21.8, "unit": "mm"}
